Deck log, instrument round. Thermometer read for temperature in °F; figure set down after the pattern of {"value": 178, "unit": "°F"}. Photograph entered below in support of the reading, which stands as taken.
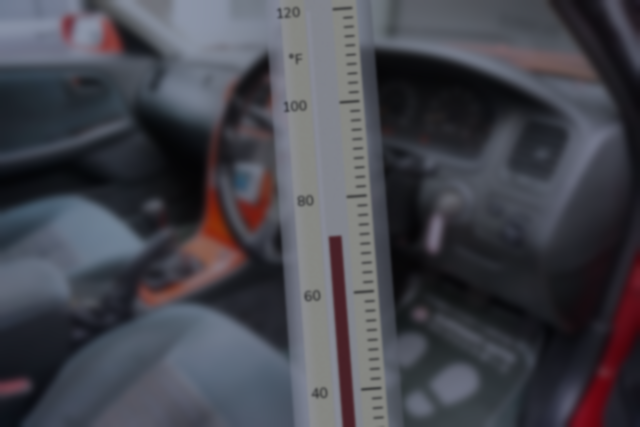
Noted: {"value": 72, "unit": "°F"}
